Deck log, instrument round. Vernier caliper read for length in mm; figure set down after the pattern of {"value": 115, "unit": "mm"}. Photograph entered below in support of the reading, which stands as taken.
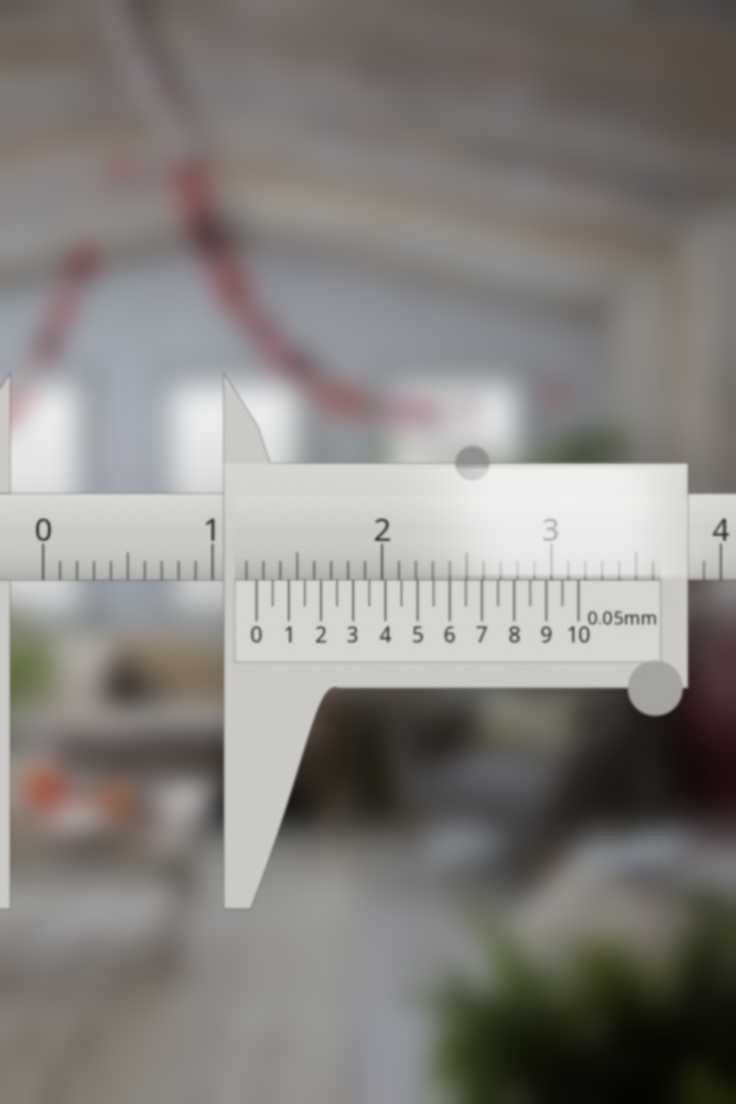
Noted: {"value": 12.6, "unit": "mm"}
